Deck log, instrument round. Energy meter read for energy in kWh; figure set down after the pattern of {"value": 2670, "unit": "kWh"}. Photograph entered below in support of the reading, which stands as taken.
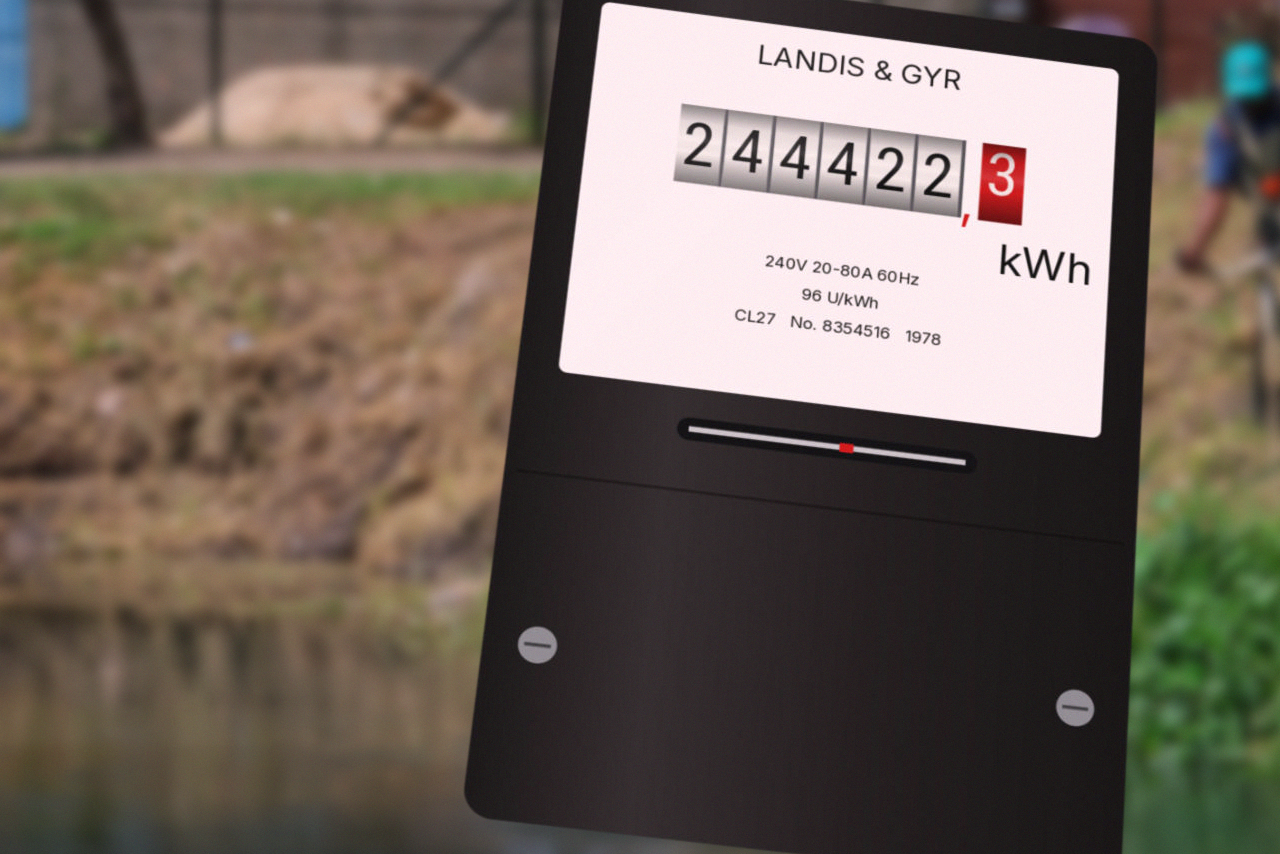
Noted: {"value": 244422.3, "unit": "kWh"}
